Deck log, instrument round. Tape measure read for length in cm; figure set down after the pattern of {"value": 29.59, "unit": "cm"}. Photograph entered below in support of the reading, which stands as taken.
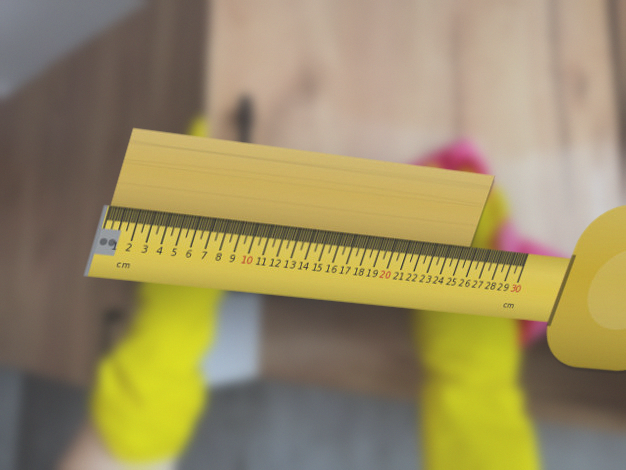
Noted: {"value": 25.5, "unit": "cm"}
